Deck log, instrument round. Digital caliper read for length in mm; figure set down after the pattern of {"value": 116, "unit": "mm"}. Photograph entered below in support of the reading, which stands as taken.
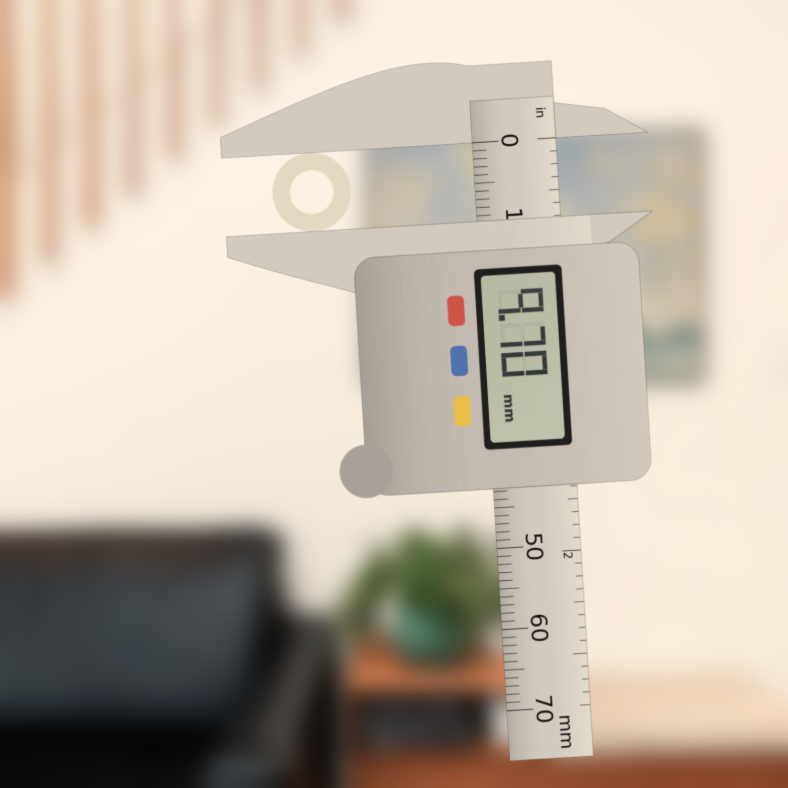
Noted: {"value": 9.70, "unit": "mm"}
